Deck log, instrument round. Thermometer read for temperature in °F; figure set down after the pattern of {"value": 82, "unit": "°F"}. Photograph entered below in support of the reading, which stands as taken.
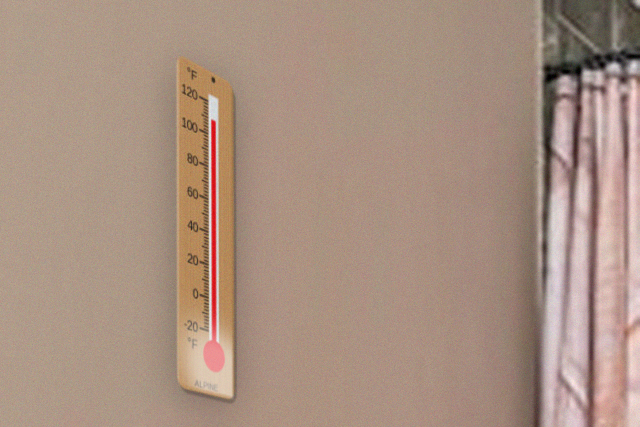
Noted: {"value": 110, "unit": "°F"}
